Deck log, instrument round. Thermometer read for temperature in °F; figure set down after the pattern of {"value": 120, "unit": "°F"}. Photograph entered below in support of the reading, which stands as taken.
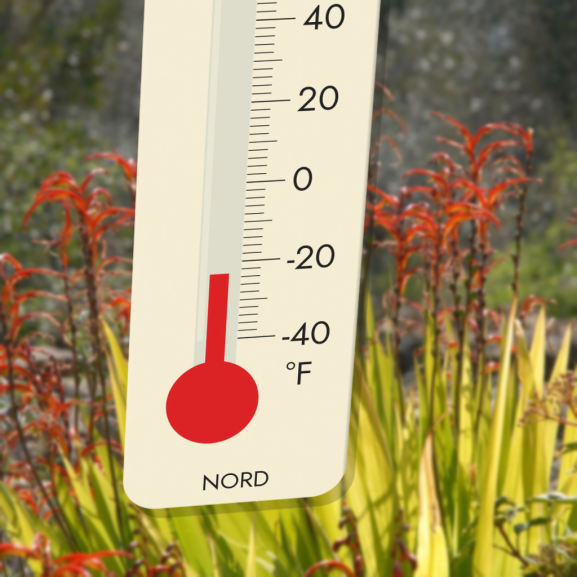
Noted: {"value": -23, "unit": "°F"}
